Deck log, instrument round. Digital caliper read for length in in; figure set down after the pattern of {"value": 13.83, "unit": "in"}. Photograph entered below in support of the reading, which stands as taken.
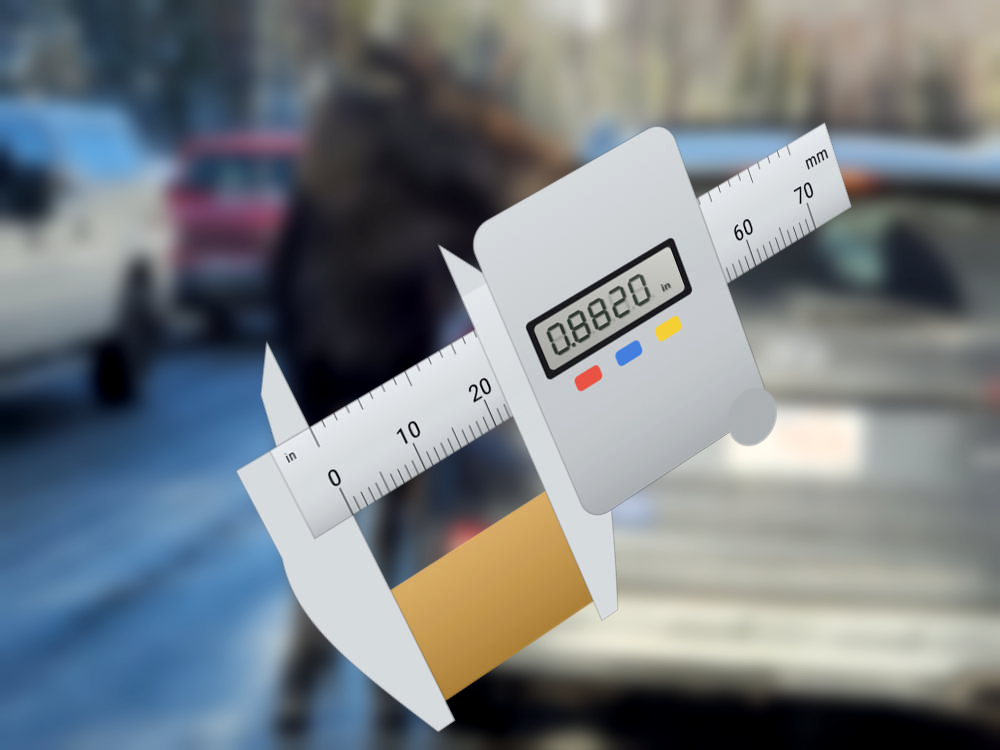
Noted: {"value": 0.8820, "unit": "in"}
